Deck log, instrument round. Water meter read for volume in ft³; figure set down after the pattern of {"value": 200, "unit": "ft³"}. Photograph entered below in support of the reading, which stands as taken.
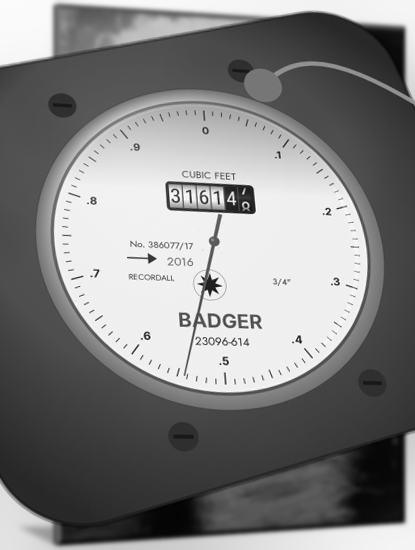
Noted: {"value": 316147.54, "unit": "ft³"}
